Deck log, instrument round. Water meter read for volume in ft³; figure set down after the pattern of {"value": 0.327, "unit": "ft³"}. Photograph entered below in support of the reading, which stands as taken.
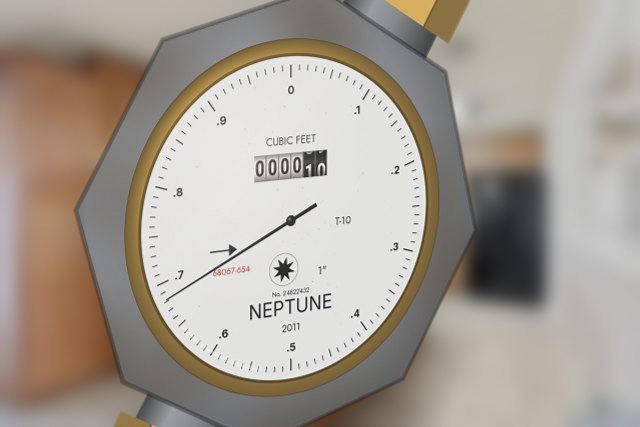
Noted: {"value": 9.68, "unit": "ft³"}
